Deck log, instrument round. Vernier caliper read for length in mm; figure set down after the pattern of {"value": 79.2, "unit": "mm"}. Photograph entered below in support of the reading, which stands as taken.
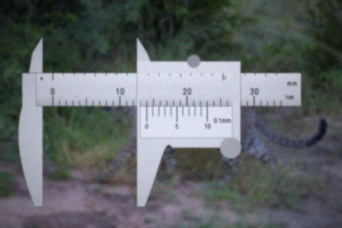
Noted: {"value": 14.0, "unit": "mm"}
